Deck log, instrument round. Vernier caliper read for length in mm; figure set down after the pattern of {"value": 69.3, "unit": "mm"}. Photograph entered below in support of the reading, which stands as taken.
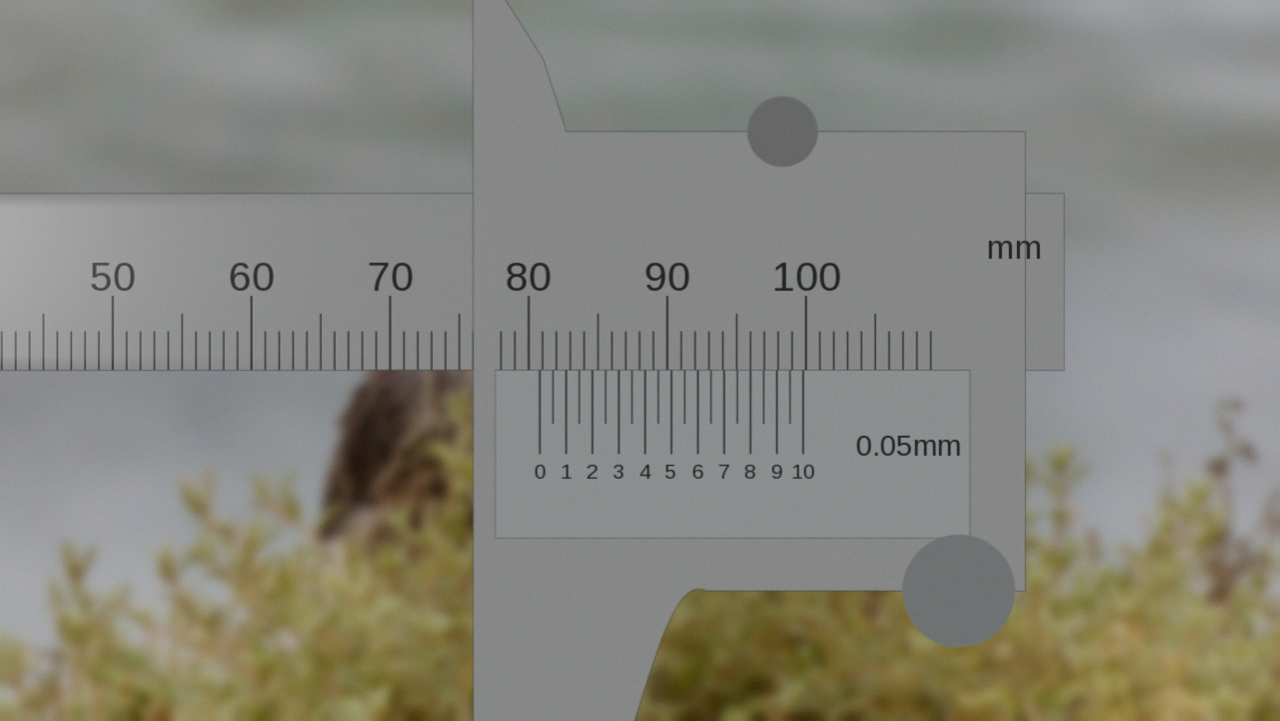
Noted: {"value": 80.8, "unit": "mm"}
